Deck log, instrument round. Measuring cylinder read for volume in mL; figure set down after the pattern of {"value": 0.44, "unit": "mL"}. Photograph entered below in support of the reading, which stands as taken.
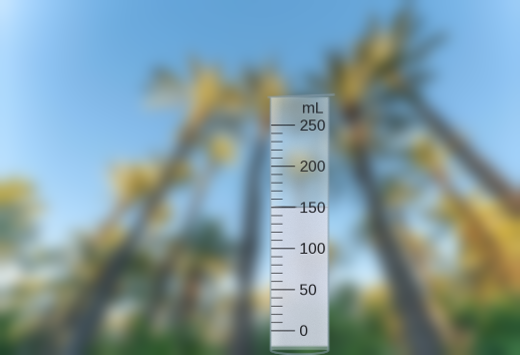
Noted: {"value": 150, "unit": "mL"}
